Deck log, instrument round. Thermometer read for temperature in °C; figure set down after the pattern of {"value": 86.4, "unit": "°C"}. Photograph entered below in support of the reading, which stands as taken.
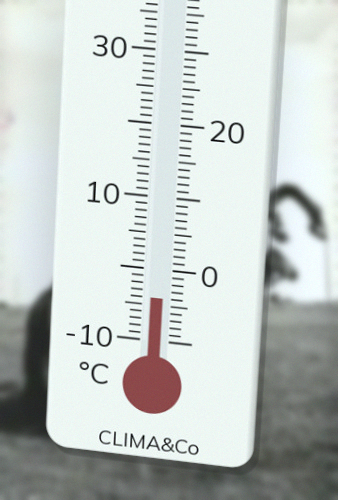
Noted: {"value": -4, "unit": "°C"}
